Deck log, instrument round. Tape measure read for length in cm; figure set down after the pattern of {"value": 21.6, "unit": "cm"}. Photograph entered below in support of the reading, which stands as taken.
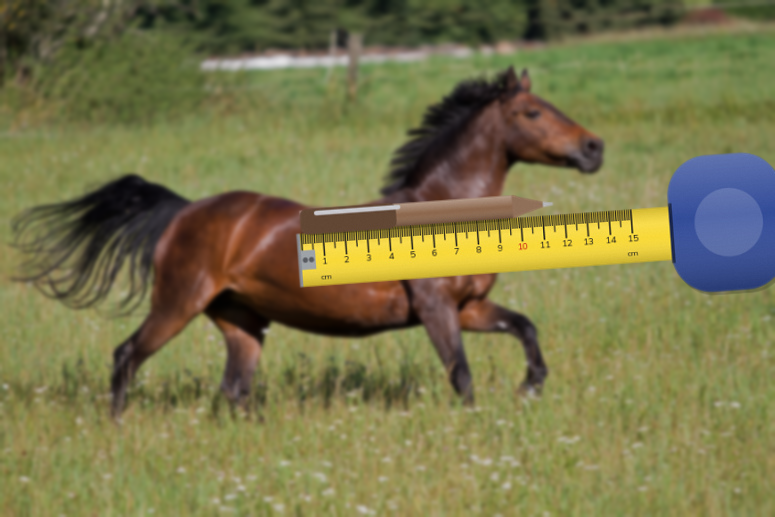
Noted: {"value": 11.5, "unit": "cm"}
